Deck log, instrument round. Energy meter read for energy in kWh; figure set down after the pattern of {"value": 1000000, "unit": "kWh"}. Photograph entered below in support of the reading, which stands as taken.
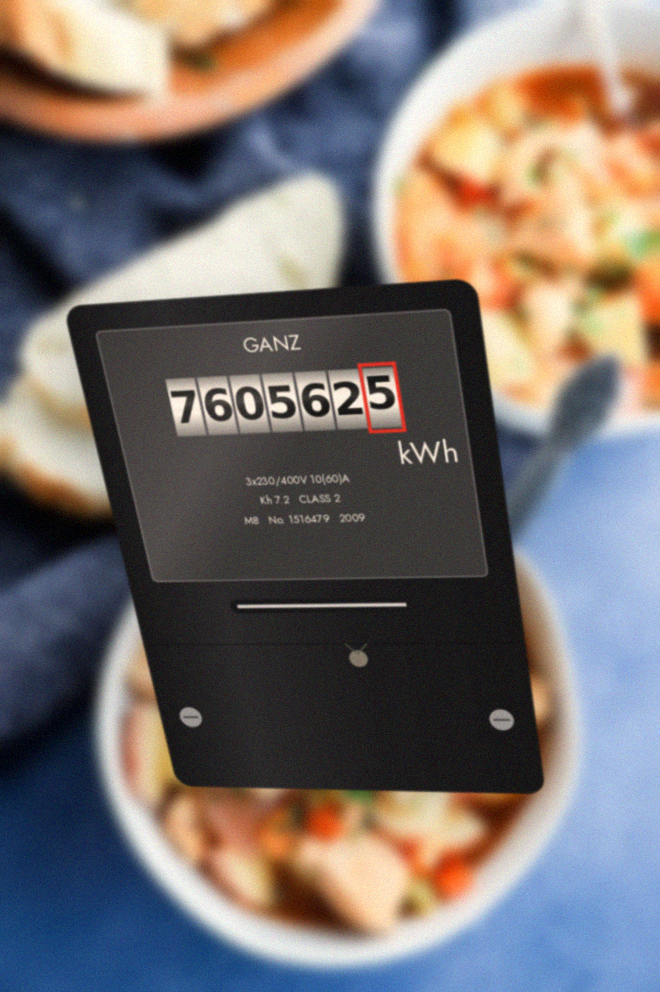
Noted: {"value": 760562.5, "unit": "kWh"}
